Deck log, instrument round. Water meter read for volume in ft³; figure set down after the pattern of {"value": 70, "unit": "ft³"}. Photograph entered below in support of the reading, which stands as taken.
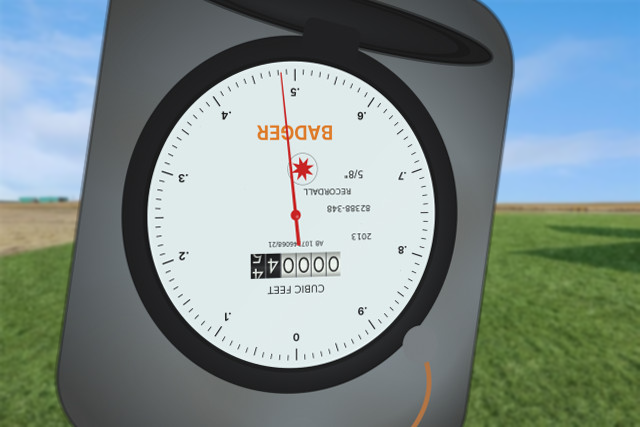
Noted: {"value": 44.48, "unit": "ft³"}
